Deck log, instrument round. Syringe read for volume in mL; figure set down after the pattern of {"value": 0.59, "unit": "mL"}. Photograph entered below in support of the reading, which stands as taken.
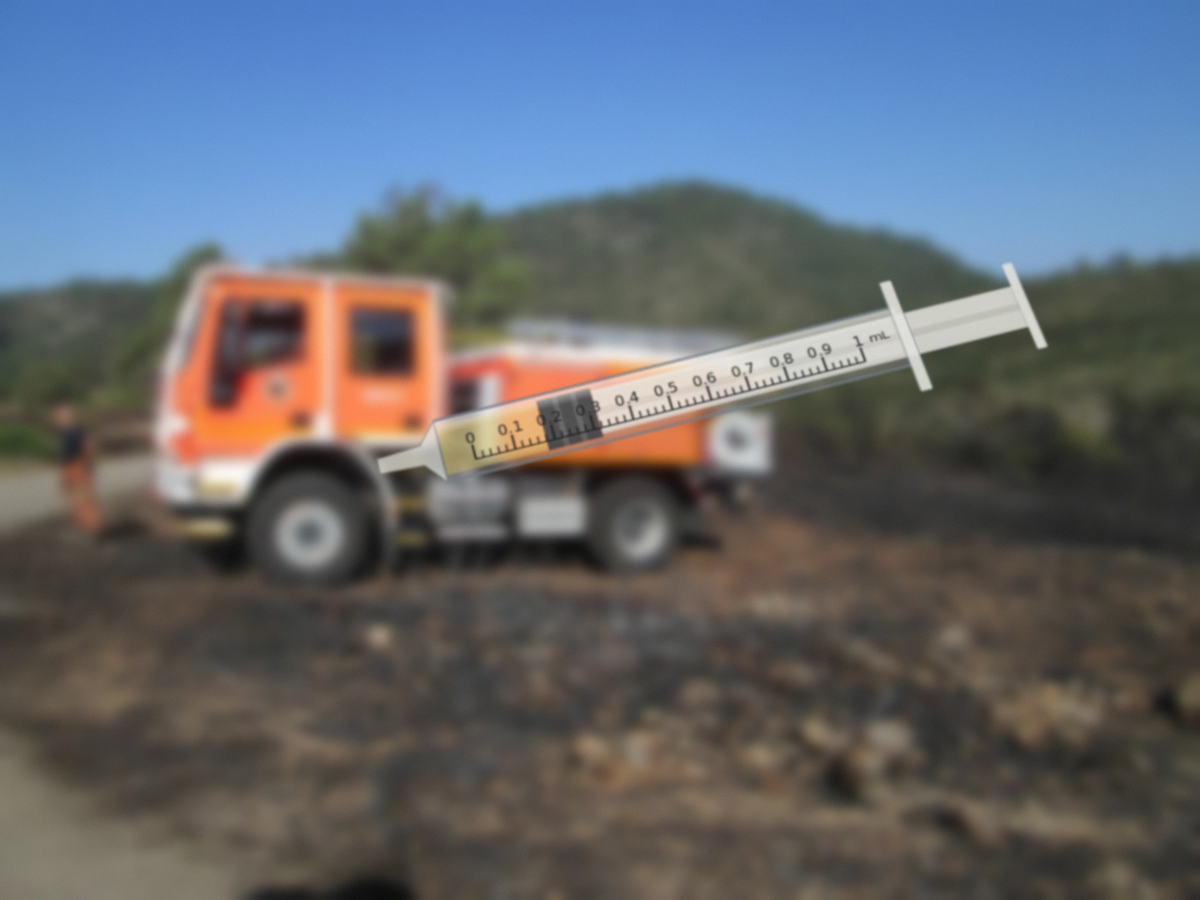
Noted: {"value": 0.18, "unit": "mL"}
